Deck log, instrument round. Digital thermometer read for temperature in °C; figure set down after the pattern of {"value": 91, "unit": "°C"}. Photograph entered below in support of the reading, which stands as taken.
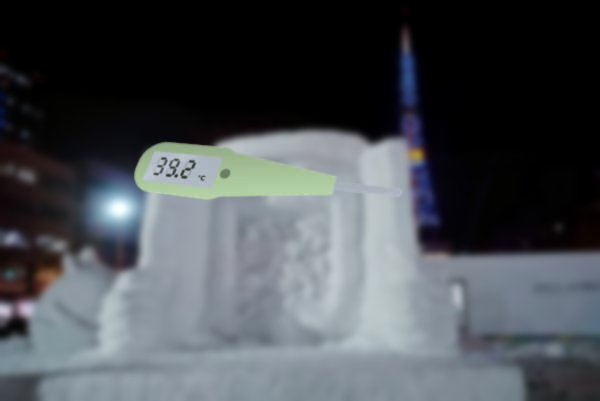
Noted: {"value": 39.2, "unit": "°C"}
